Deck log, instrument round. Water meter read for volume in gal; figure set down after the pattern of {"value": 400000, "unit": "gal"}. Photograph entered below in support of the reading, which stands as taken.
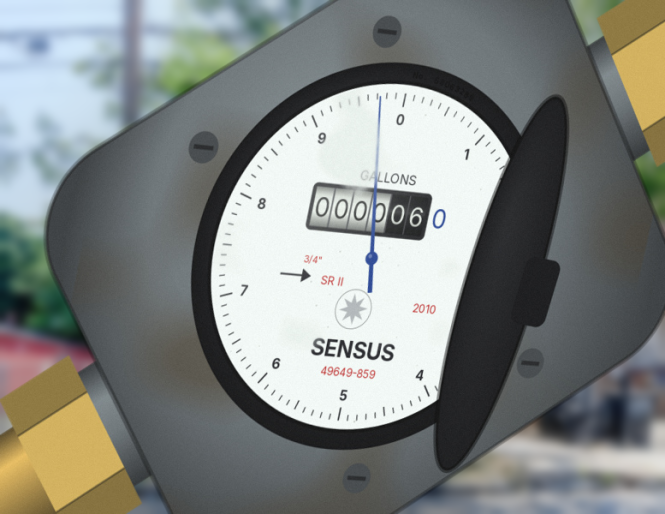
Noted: {"value": 59.7, "unit": "gal"}
